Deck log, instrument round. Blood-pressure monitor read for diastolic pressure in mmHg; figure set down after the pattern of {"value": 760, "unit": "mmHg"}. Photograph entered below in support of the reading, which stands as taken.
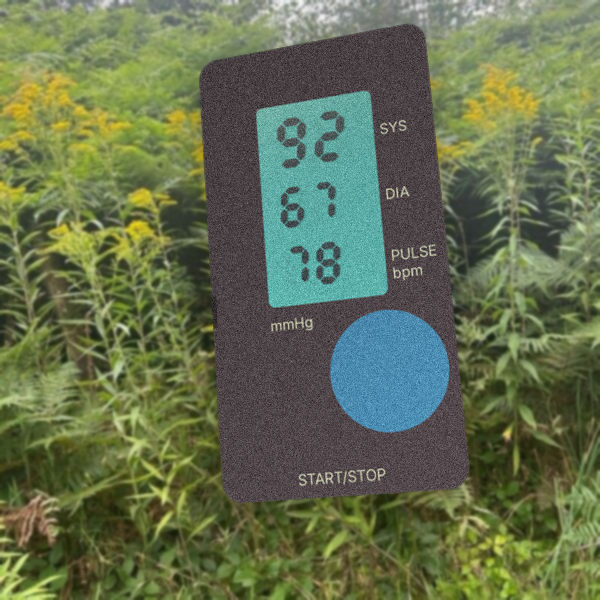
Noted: {"value": 67, "unit": "mmHg"}
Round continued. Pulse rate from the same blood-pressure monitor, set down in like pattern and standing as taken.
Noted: {"value": 78, "unit": "bpm"}
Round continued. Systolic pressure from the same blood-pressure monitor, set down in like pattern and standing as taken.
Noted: {"value": 92, "unit": "mmHg"}
